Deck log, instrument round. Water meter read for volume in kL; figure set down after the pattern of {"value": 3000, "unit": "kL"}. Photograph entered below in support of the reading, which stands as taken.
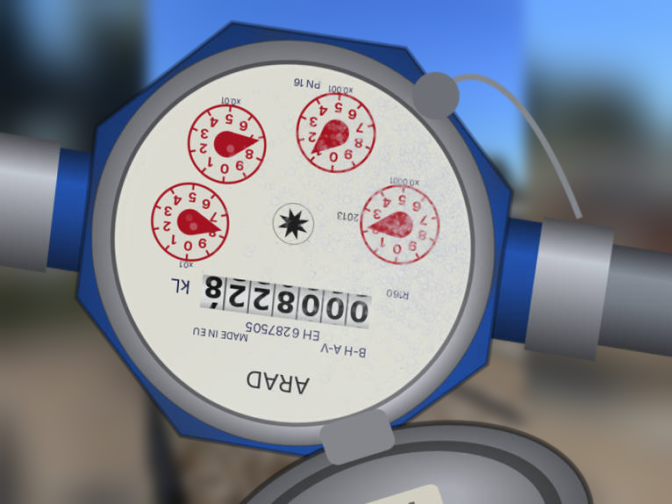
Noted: {"value": 8227.7712, "unit": "kL"}
